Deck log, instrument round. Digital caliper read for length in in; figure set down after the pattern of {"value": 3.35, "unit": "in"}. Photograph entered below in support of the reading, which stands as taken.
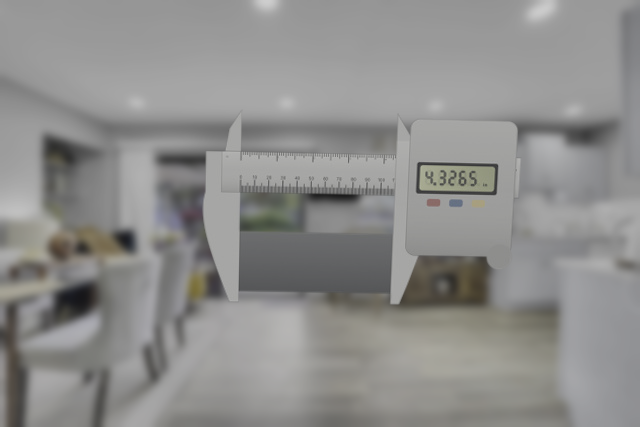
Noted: {"value": 4.3265, "unit": "in"}
